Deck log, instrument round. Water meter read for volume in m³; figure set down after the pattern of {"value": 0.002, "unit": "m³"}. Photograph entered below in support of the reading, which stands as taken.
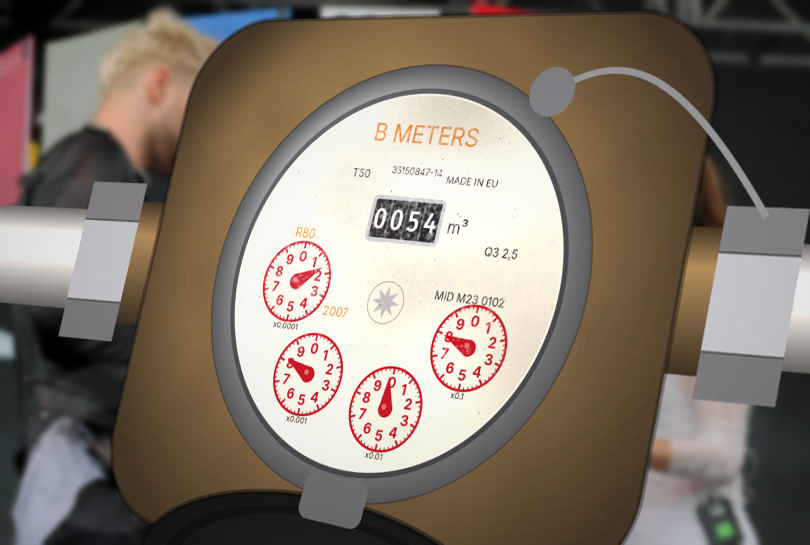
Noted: {"value": 54.7981, "unit": "m³"}
